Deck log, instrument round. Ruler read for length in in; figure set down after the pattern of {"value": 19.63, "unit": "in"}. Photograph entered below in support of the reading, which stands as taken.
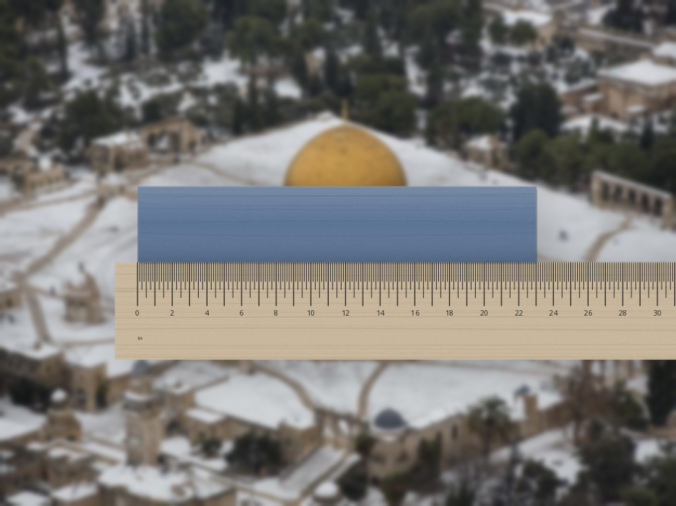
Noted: {"value": 23, "unit": "in"}
